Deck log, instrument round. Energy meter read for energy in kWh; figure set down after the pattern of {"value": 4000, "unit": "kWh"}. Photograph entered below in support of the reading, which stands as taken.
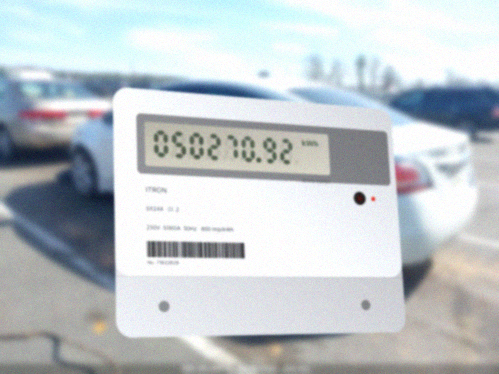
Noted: {"value": 50270.92, "unit": "kWh"}
